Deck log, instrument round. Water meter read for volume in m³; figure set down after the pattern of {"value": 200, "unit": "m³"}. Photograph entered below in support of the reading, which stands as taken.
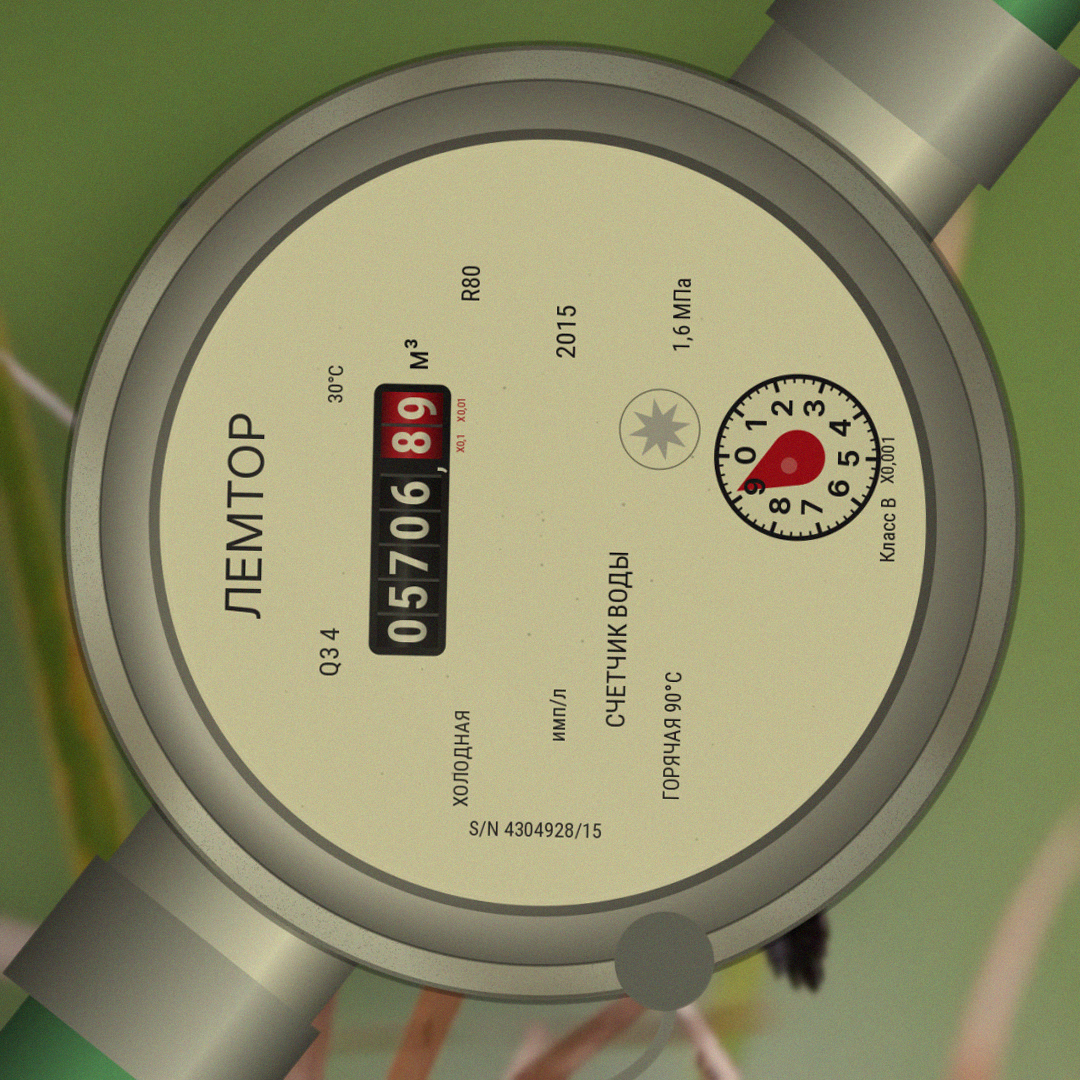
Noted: {"value": 5706.889, "unit": "m³"}
